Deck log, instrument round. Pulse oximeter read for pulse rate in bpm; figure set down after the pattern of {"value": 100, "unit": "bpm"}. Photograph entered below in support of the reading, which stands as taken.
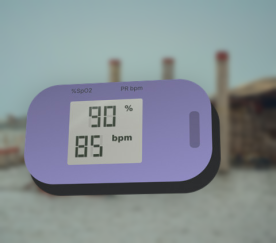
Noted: {"value": 85, "unit": "bpm"}
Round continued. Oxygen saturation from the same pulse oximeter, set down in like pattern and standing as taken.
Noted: {"value": 90, "unit": "%"}
